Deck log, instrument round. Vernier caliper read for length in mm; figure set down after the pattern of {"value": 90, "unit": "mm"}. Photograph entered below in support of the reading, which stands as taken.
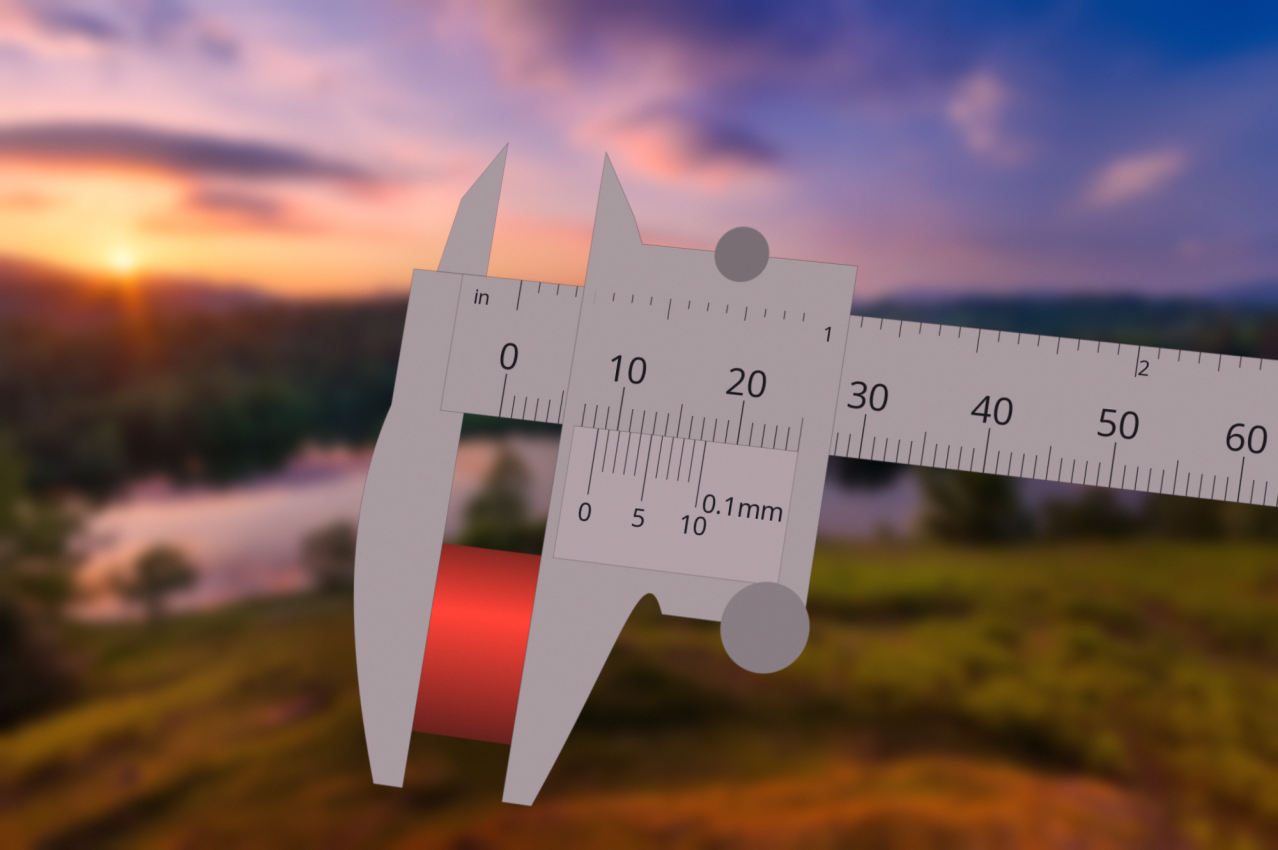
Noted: {"value": 8.4, "unit": "mm"}
